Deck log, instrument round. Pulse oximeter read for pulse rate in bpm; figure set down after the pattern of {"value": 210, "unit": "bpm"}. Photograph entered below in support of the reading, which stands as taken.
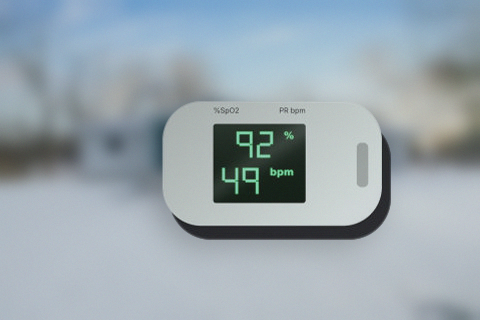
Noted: {"value": 49, "unit": "bpm"}
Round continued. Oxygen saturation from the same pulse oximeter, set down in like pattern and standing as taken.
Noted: {"value": 92, "unit": "%"}
